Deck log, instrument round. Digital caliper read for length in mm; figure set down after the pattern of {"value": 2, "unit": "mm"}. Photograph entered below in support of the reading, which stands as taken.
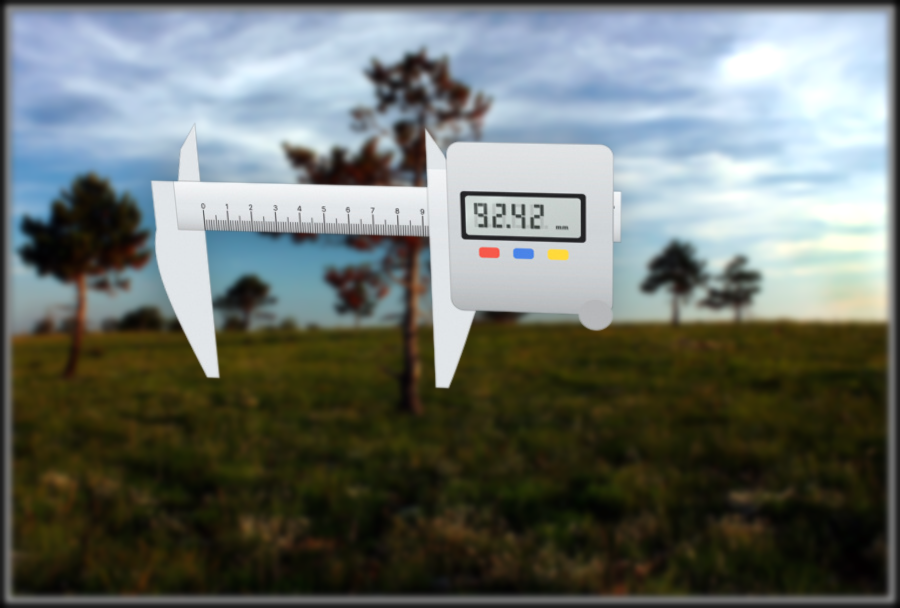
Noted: {"value": 92.42, "unit": "mm"}
